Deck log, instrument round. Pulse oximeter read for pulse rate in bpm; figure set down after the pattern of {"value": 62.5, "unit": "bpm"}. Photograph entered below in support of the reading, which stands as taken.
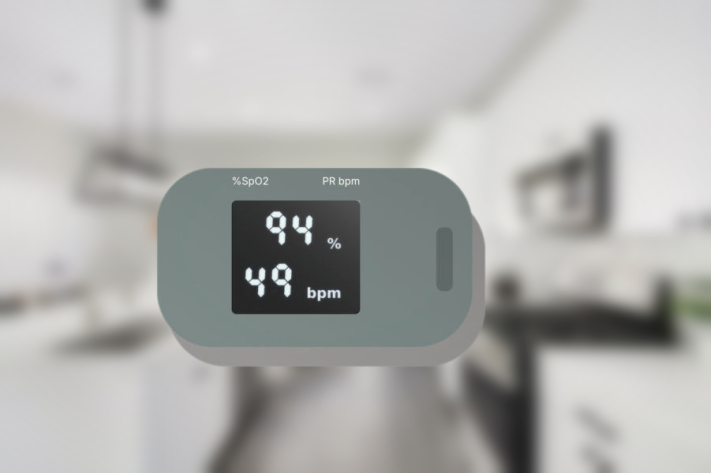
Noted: {"value": 49, "unit": "bpm"}
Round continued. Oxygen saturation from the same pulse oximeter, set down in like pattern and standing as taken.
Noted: {"value": 94, "unit": "%"}
